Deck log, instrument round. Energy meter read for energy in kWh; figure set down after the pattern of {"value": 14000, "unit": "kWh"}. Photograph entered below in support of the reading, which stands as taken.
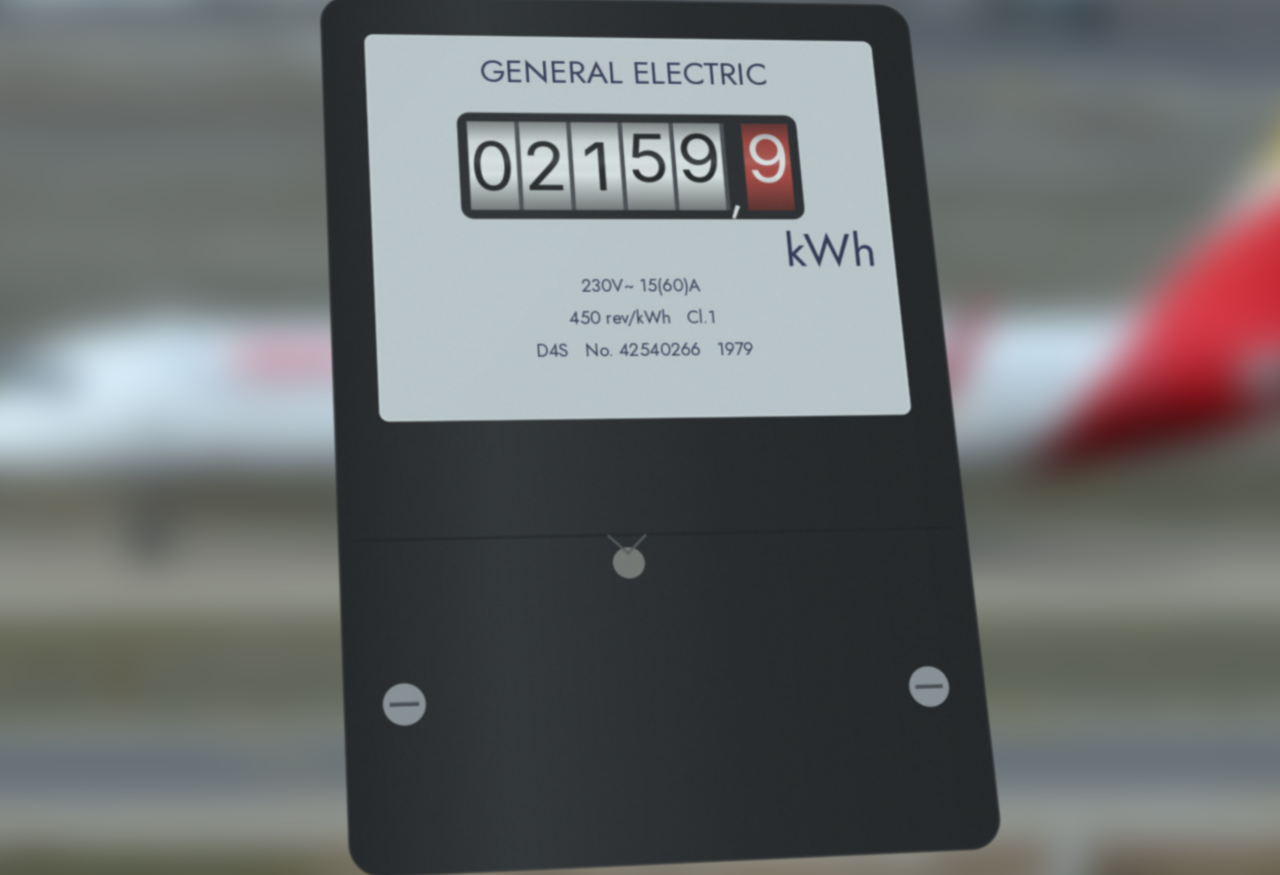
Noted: {"value": 2159.9, "unit": "kWh"}
